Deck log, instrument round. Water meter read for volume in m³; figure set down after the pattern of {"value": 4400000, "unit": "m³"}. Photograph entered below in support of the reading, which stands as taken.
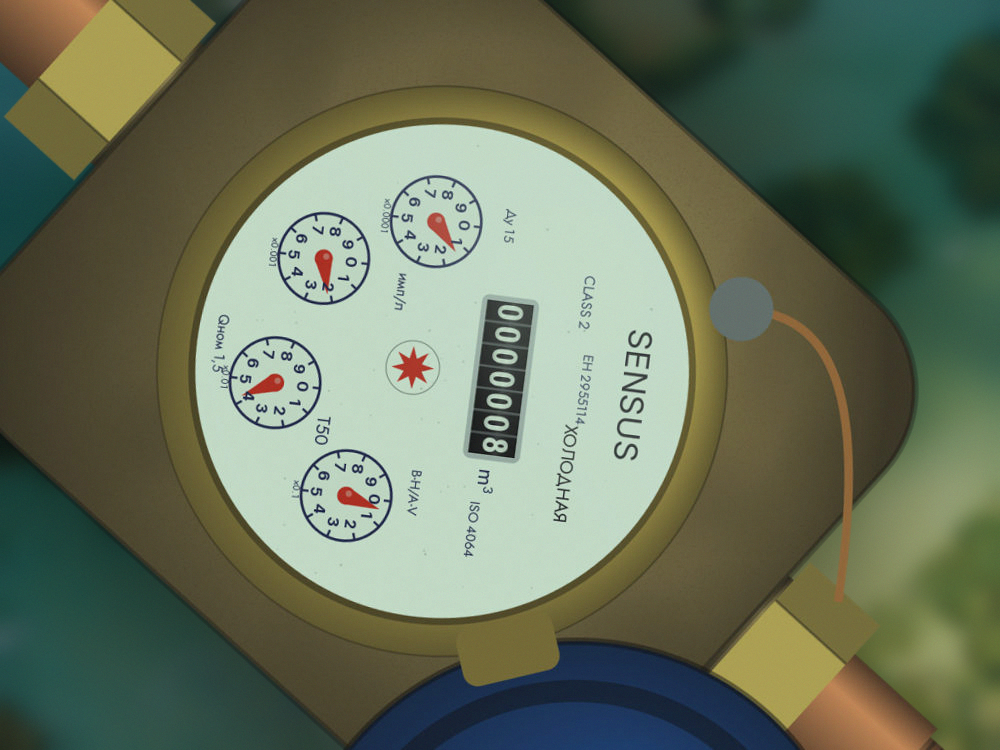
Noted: {"value": 8.0421, "unit": "m³"}
